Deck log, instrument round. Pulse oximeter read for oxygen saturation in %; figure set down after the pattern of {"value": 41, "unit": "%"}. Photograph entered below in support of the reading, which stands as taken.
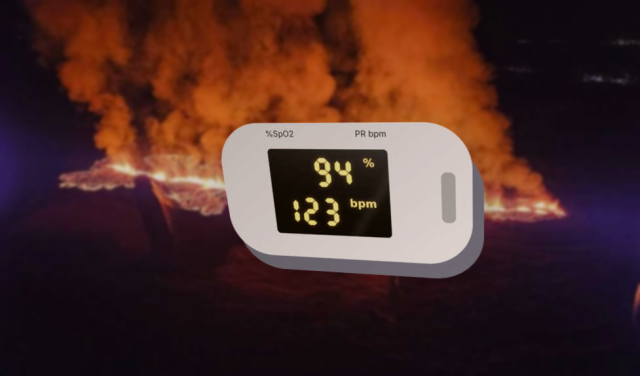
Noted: {"value": 94, "unit": "%"}
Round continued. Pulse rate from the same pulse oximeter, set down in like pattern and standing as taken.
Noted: {"value": 123, "unit": "bpm"}
